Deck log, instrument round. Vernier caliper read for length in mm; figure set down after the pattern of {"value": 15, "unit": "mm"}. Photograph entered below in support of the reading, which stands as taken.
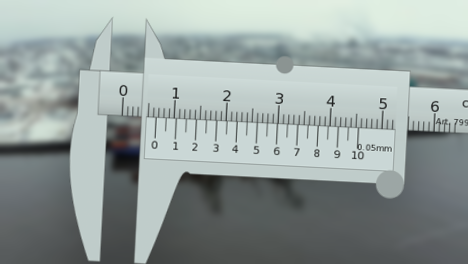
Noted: {"value": 6.5, "unit": "mm"}
